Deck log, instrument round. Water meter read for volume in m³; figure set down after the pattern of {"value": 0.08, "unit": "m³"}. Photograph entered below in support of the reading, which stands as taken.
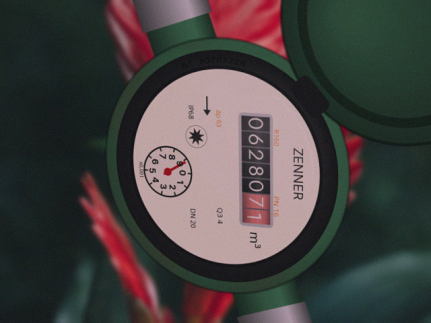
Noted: {"value": 6280.709, "unit": "m³"}
